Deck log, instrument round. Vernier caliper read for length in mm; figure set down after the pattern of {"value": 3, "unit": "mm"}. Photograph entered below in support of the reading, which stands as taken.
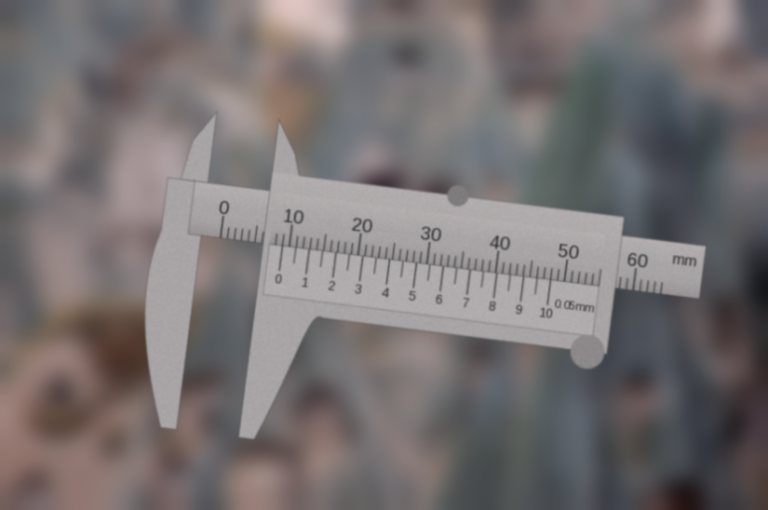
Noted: {"value": 9.0, "unit": "mm"}
